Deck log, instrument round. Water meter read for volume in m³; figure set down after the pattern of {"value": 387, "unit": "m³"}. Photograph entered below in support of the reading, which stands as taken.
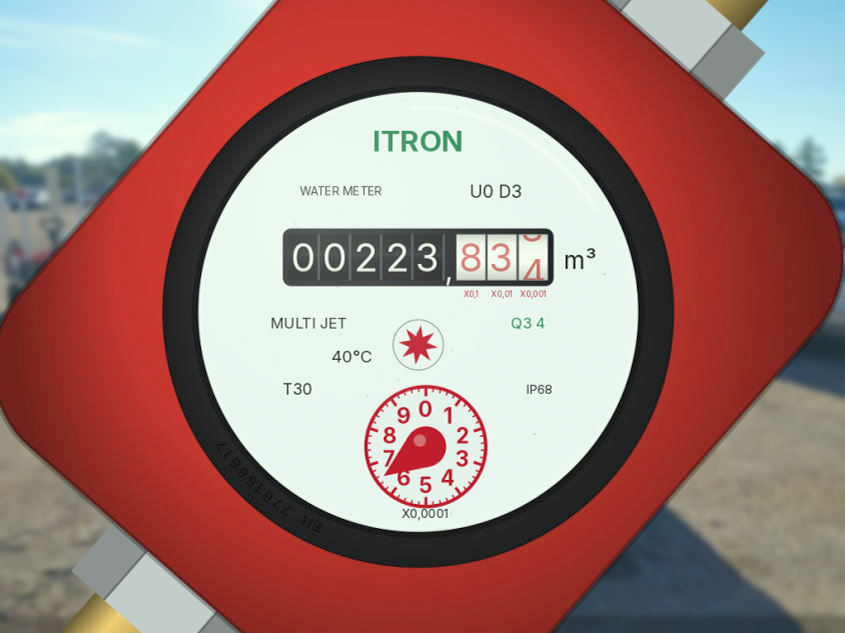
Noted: {"value": 223.8336, "unit": "m³"}
